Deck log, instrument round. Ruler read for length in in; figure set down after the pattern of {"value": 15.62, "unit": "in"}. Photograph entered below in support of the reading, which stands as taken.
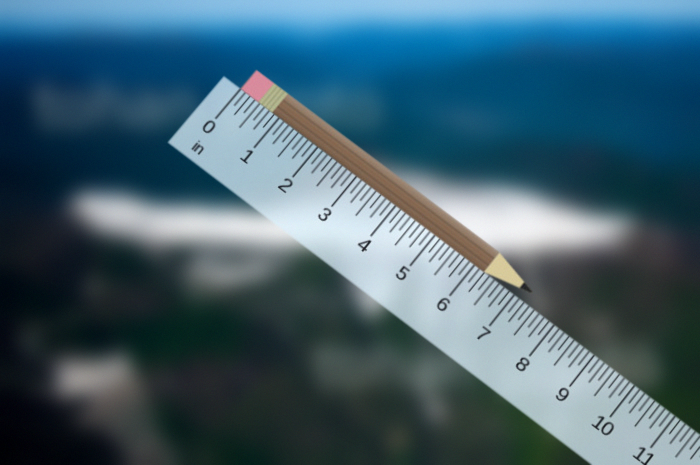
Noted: {"value": 7.25, "unit": "in"}
